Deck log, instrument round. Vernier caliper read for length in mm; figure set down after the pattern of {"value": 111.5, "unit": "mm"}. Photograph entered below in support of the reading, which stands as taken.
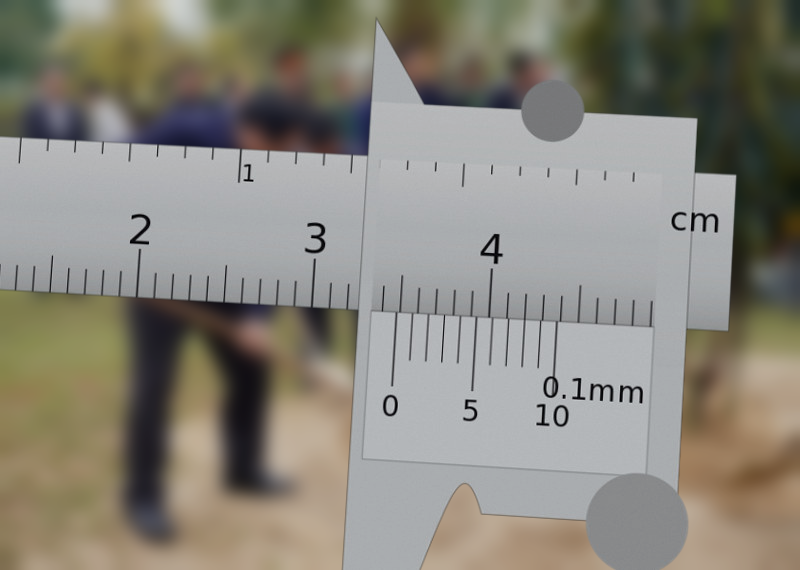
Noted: {"value": 34.8, "unit": "mm"}
